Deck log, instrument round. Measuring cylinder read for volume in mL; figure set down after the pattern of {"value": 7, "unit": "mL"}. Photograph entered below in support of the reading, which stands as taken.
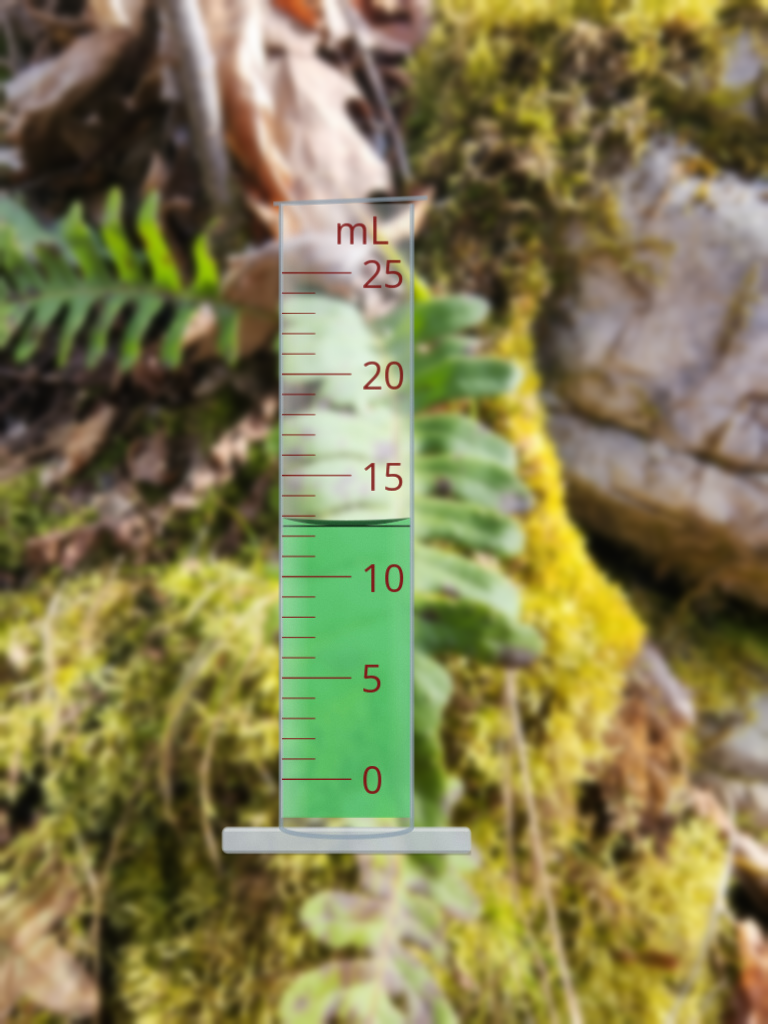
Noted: {"value": 12.5, "unit": "mL"}
